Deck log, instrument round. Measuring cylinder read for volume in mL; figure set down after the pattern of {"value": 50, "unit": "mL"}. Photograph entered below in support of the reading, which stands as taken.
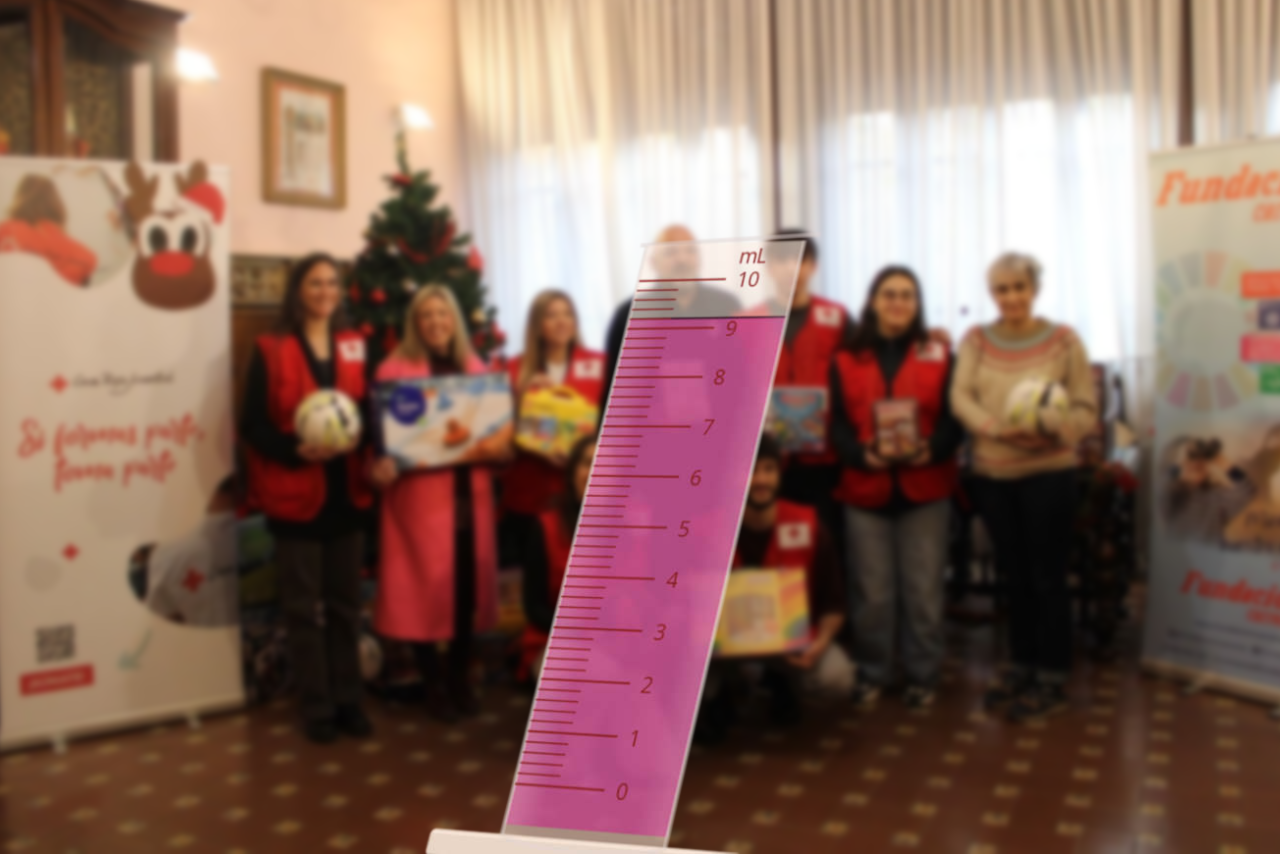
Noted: {"value": 9.2, "unit": "mL"}
